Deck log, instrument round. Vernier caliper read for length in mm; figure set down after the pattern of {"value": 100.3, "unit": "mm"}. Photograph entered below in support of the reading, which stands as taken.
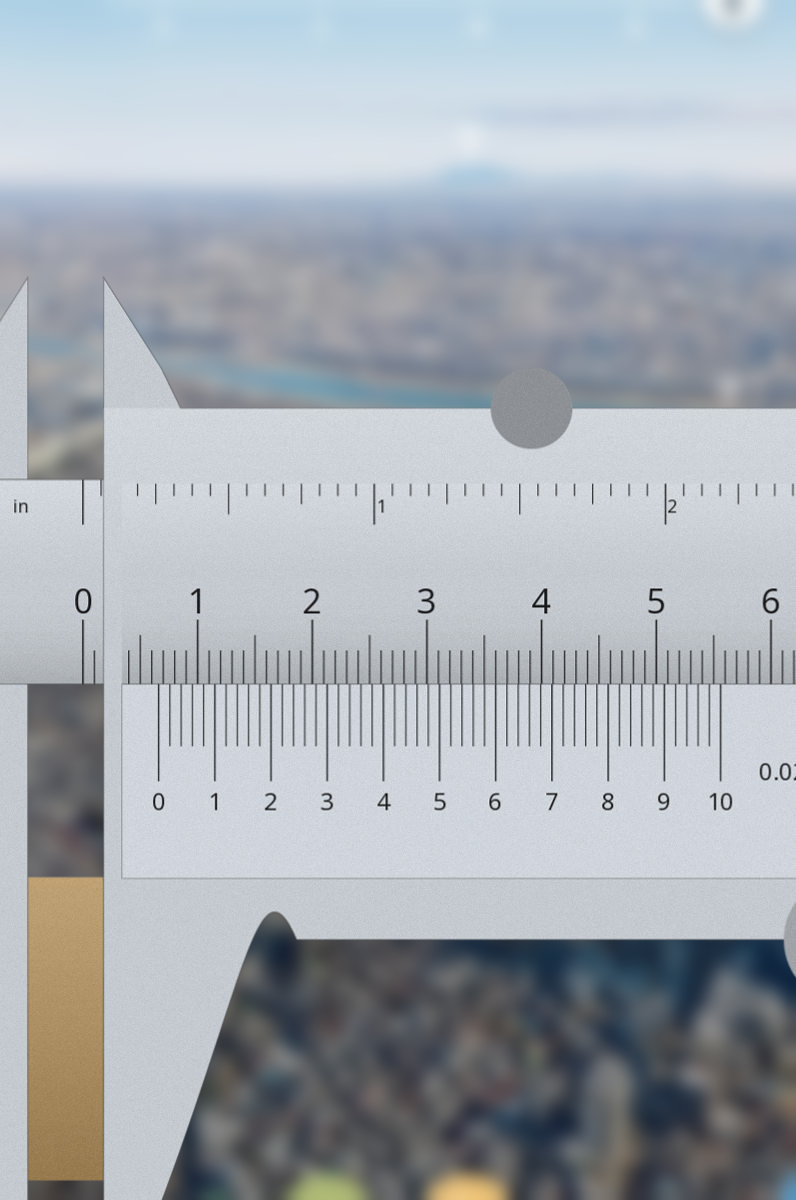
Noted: {"value": 6.6, "unit": "mm"}
